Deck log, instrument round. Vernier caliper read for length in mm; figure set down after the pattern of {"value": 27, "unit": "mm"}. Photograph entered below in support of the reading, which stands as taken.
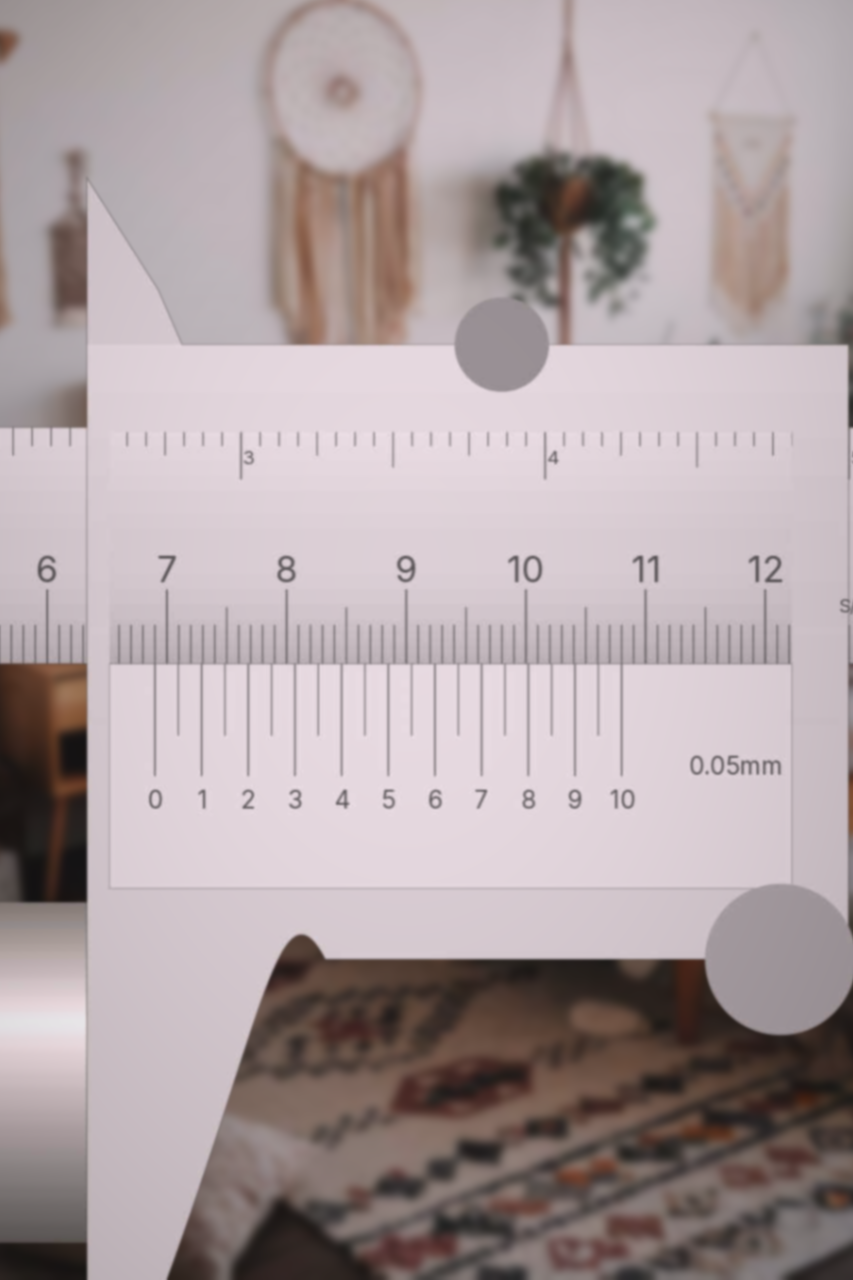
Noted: {"value": 69.0, "unit": "mm"}
